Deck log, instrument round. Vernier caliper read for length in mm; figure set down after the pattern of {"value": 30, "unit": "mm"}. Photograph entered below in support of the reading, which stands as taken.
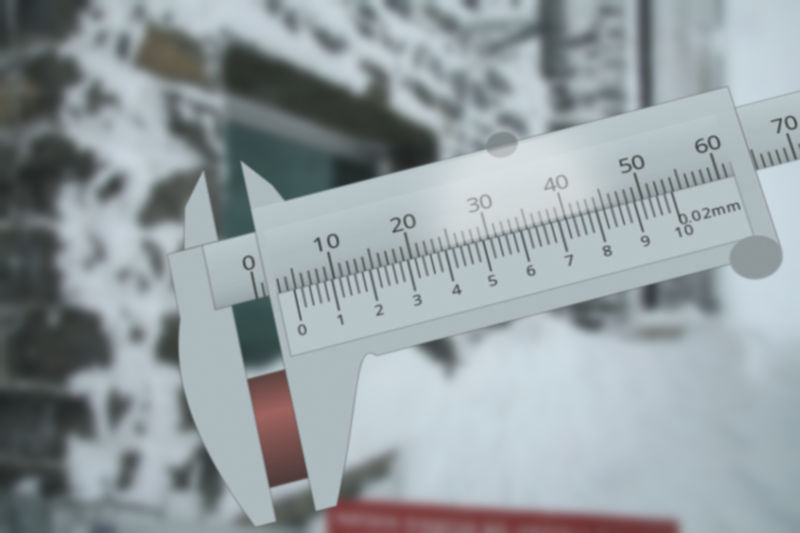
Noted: {"value": 4.8, "unit": "mm"}
